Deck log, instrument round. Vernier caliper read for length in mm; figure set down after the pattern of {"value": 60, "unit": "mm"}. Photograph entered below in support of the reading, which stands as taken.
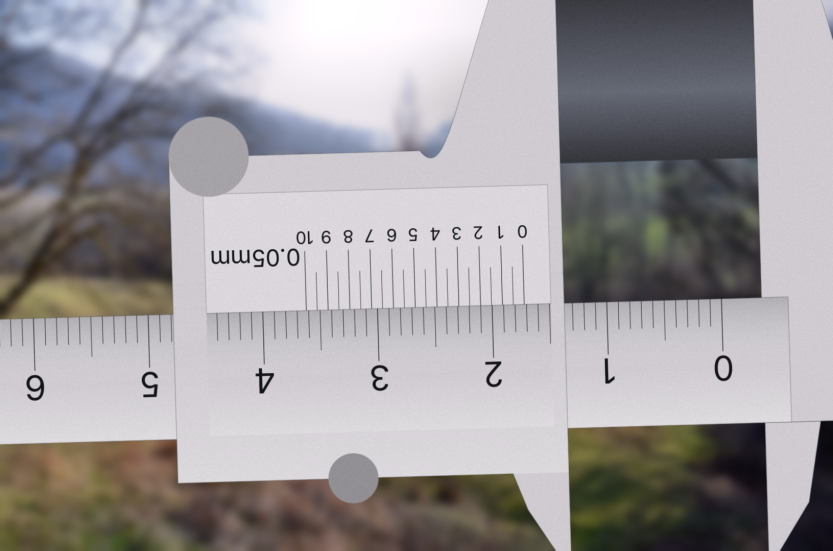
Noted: {"value": 17.2, "unit": "mm"}
